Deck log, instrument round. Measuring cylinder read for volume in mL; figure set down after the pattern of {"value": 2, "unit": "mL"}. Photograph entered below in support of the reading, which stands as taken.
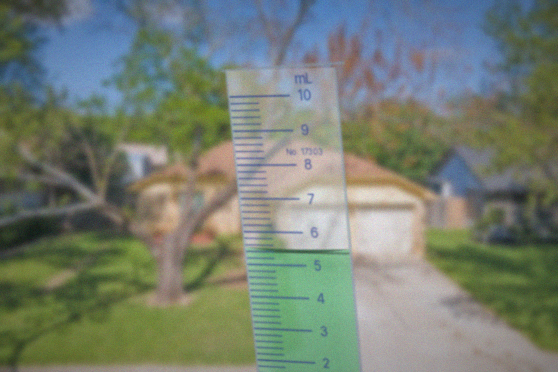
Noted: {"value": 5.4, "unit": "mL"}
